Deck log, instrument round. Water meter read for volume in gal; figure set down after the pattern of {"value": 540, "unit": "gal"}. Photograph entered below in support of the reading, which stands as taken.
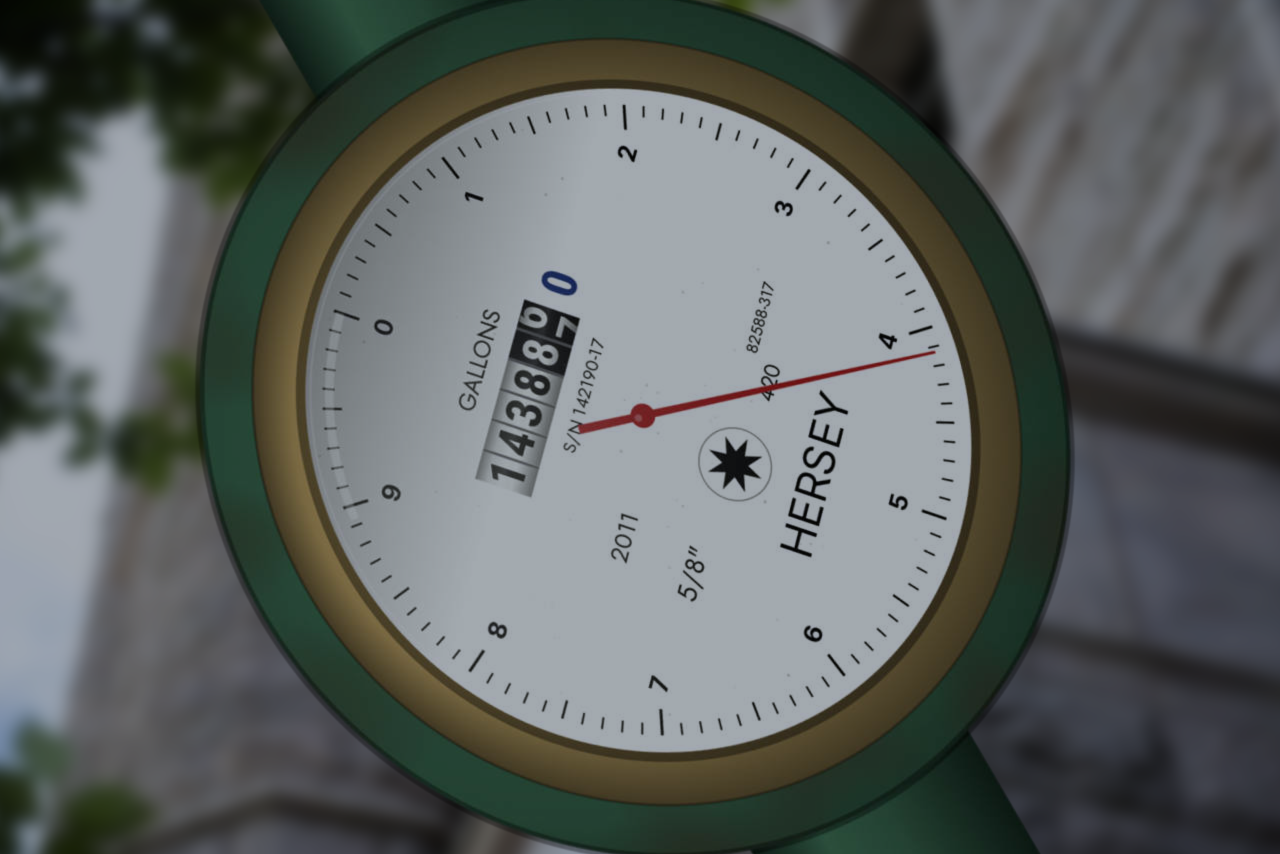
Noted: {"value": 1438864.1, "unit": "gal"}
